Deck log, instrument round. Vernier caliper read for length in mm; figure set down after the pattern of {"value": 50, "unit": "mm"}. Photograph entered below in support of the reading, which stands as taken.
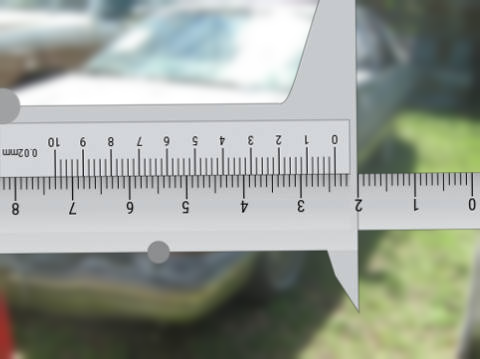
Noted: {"value": 24.0, "unit": "mm"}
